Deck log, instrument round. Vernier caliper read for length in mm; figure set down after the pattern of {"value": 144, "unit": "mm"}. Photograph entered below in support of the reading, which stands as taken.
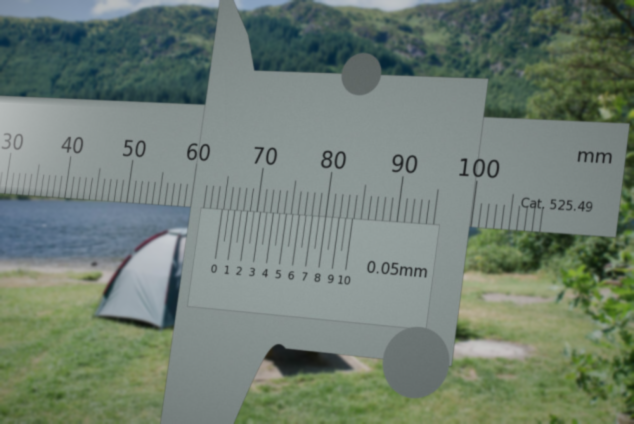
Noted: {"value": 64.8, "unit": "mm"}
